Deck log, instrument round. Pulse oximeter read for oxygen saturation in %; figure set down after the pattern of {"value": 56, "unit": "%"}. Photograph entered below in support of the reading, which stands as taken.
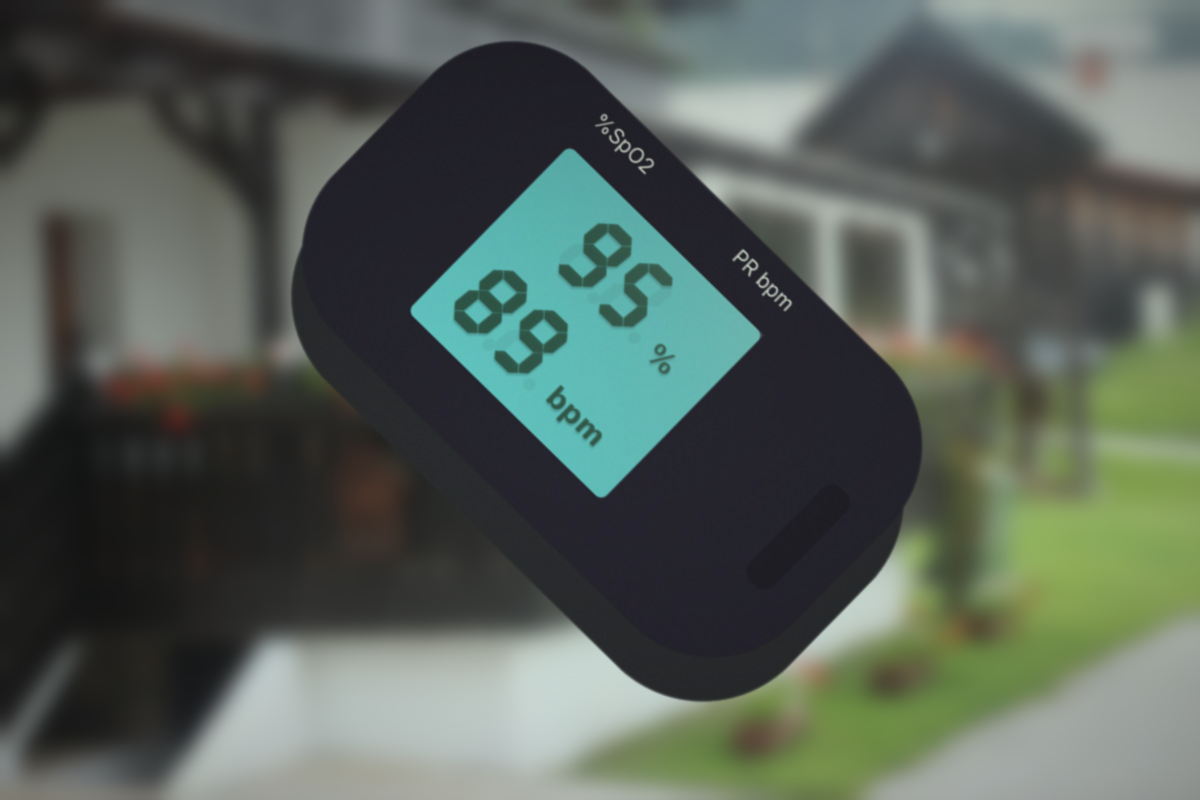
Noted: {"value": 95, "unit": "%"}
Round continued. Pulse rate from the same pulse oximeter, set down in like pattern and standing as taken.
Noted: {"value": 89, "unit": "bpm"}
